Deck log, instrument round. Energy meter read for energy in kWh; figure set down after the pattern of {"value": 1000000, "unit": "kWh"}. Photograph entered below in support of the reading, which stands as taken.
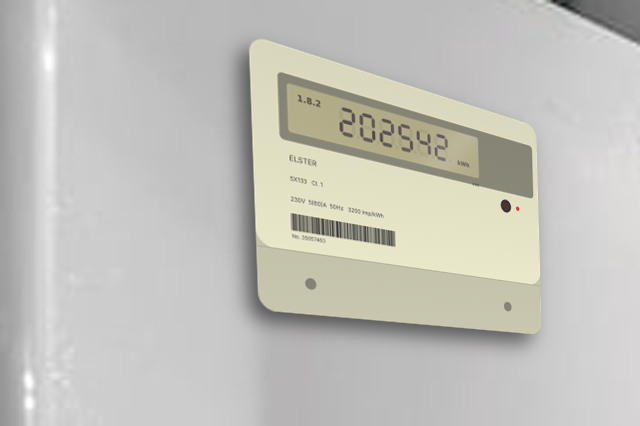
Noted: {"value": 202542, "unit": "kWh"}
